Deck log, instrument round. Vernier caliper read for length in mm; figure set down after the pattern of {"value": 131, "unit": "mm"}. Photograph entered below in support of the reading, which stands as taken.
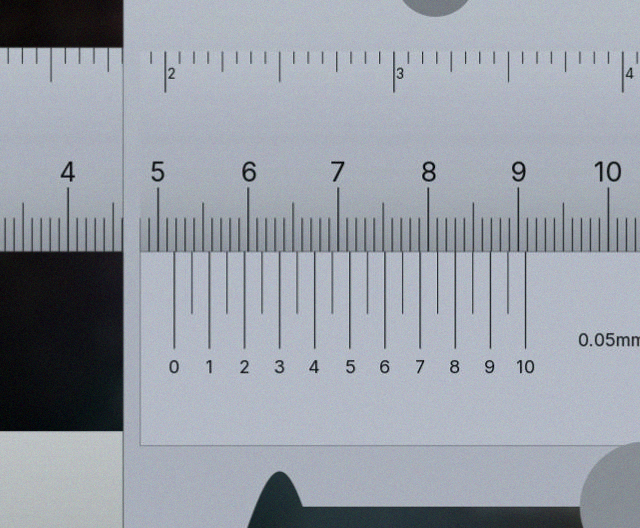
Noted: {"value": 51.8, "unit": "mm"}
